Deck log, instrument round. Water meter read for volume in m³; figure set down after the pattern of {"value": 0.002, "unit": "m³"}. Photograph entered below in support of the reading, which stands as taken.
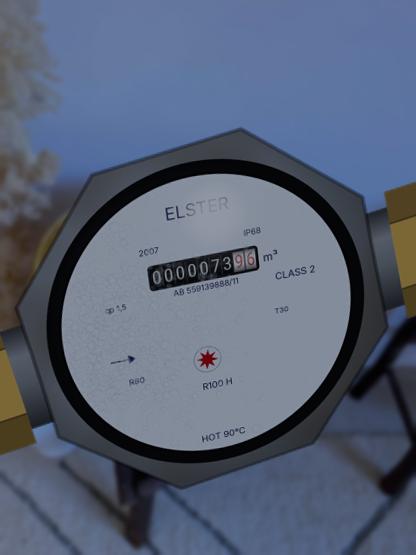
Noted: {"value": 73.96, "unit": "m³"}
